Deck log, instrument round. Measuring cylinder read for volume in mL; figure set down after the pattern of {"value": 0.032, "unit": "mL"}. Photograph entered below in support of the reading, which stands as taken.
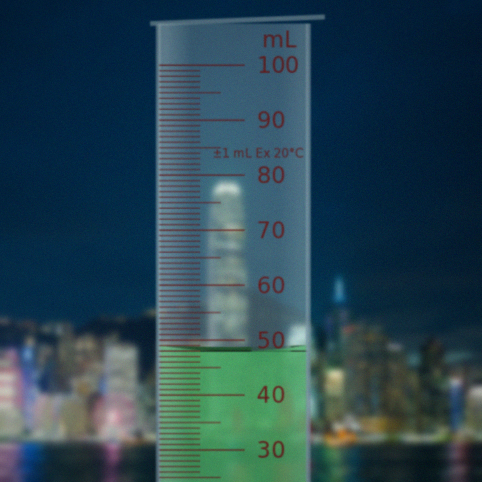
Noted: {"value": 48, "unit": "mL"}
